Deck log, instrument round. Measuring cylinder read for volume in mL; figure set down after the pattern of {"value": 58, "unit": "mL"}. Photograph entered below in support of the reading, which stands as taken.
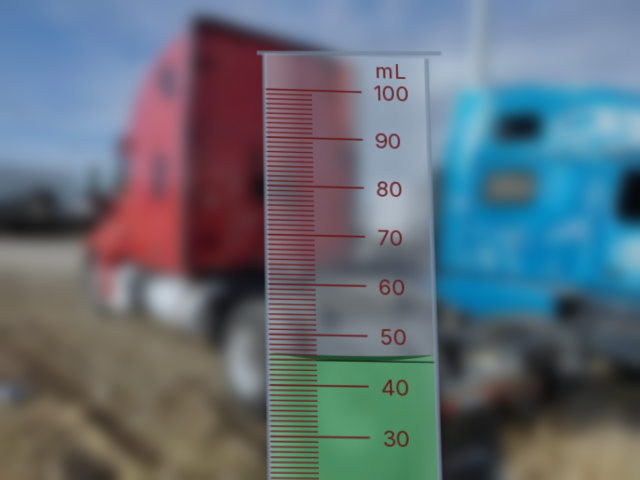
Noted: {"value": 45, "unit": "mL"}
